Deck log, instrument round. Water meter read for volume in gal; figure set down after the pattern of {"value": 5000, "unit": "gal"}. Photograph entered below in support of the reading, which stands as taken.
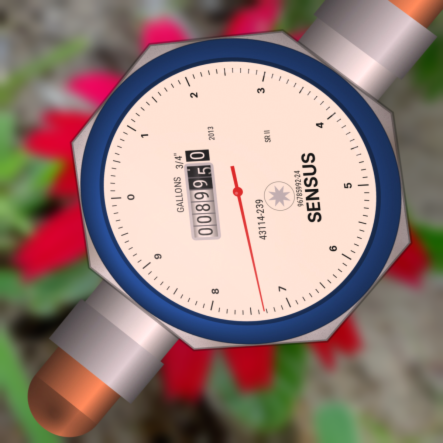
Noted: {"value": 89947.3, "unit": "gal"}
